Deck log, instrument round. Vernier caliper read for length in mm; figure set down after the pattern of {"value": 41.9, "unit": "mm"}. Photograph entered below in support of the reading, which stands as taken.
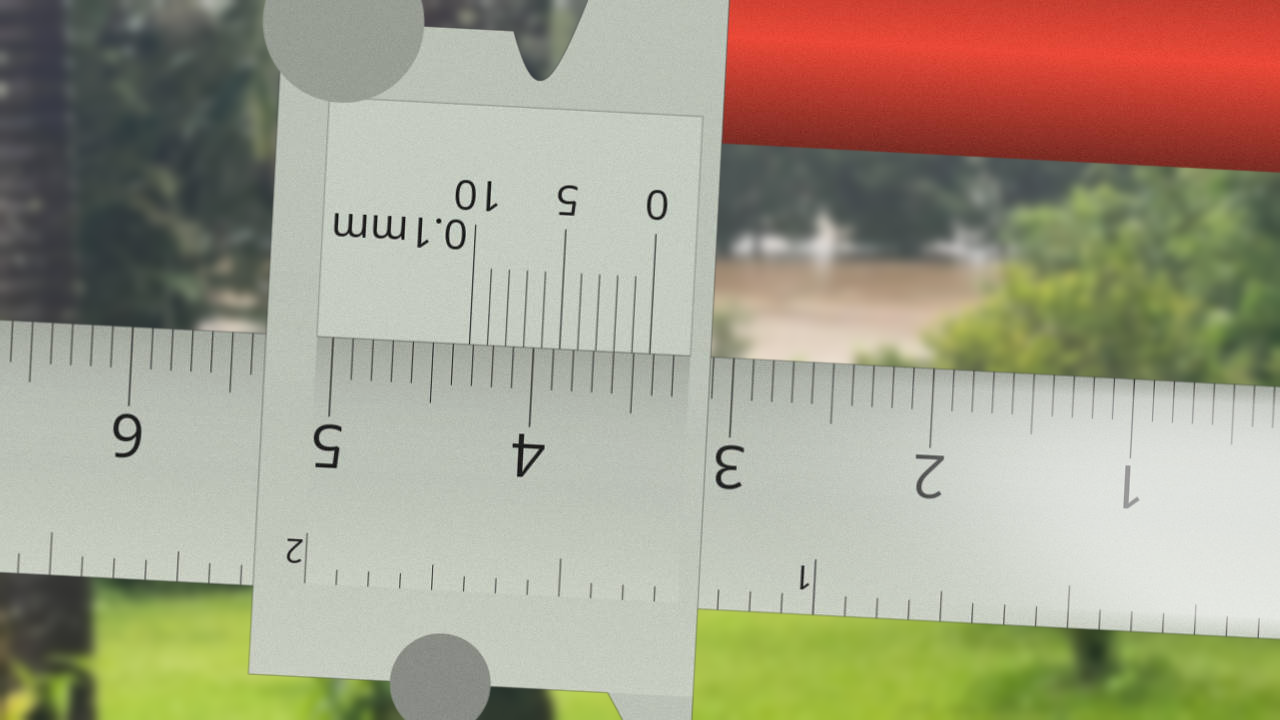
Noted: {"value": 34.2, "unit": "mm"}
